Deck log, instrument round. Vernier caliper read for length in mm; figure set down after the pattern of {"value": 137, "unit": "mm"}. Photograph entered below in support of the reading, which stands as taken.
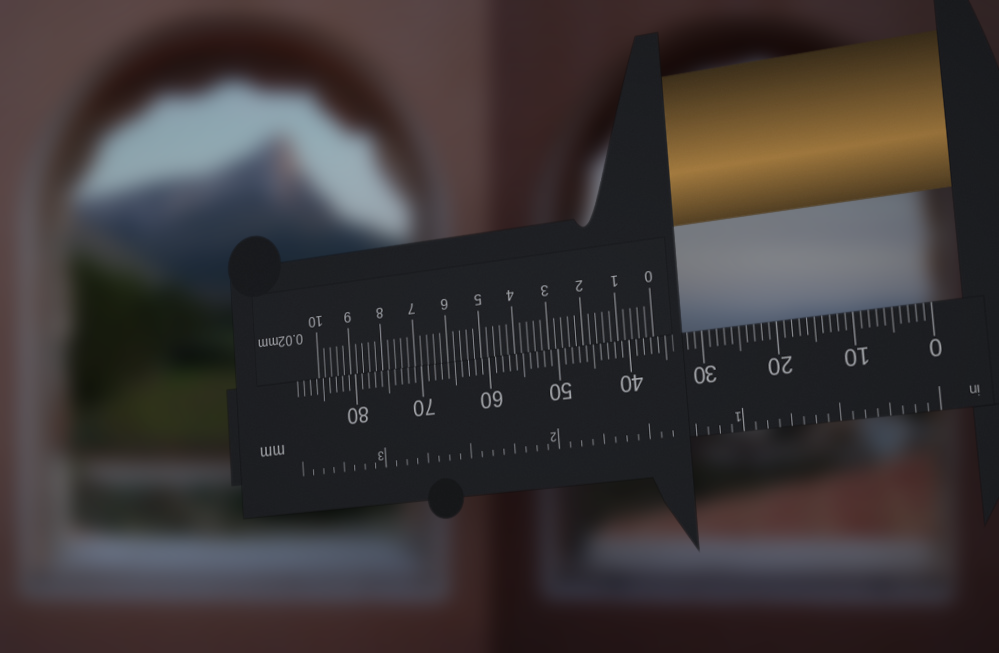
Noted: {"value": 36.6, "unit": "mm"}
